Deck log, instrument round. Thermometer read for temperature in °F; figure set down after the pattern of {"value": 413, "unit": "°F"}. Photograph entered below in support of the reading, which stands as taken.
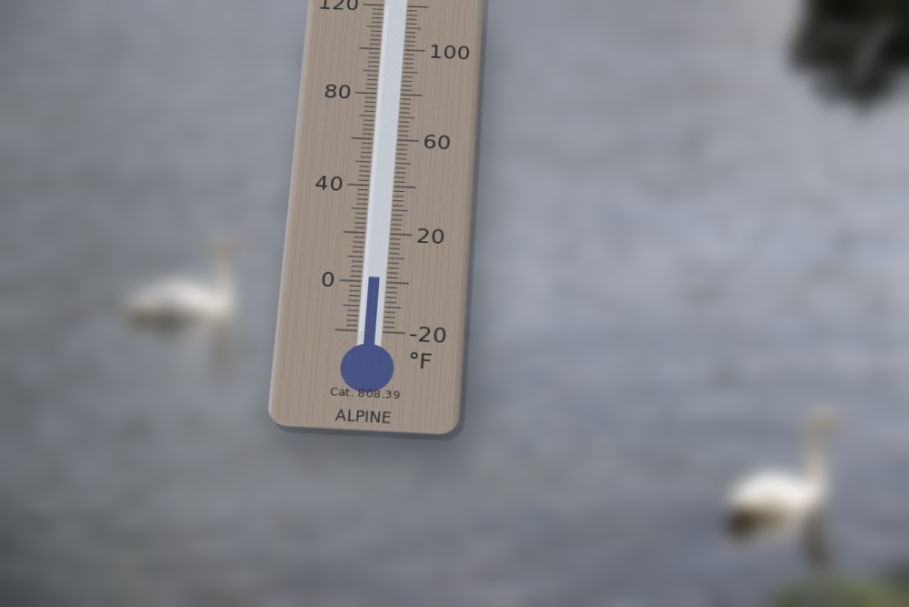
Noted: {"value": 2, "unit": "°F"}
